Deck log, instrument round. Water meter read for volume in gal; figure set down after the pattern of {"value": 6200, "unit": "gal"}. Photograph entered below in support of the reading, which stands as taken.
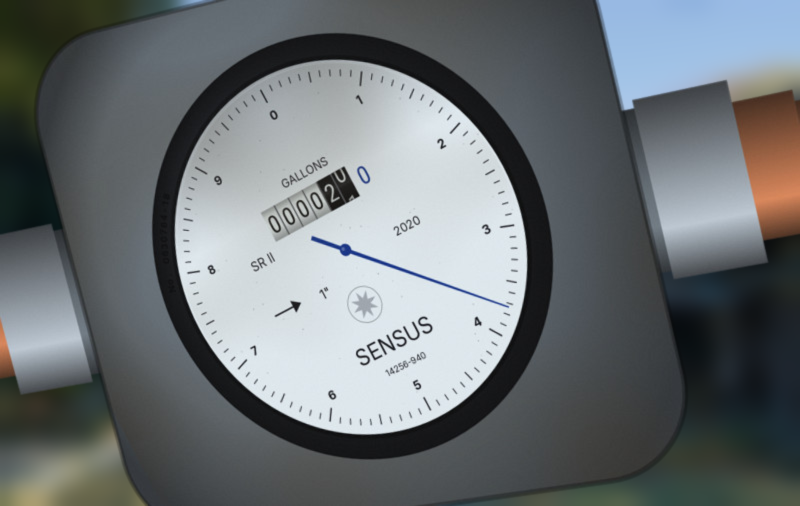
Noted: {"value": 203.7, "unit": "gal"}
